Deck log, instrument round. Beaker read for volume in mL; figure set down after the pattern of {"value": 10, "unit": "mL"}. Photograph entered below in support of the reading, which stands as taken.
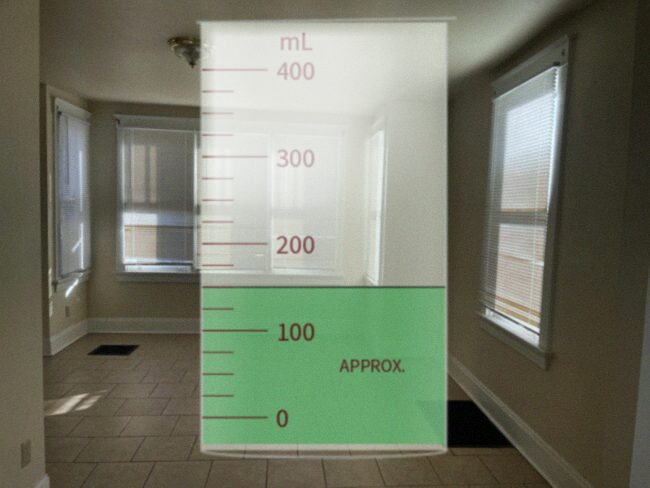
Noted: {"value": 150, "unit": "mL"}
